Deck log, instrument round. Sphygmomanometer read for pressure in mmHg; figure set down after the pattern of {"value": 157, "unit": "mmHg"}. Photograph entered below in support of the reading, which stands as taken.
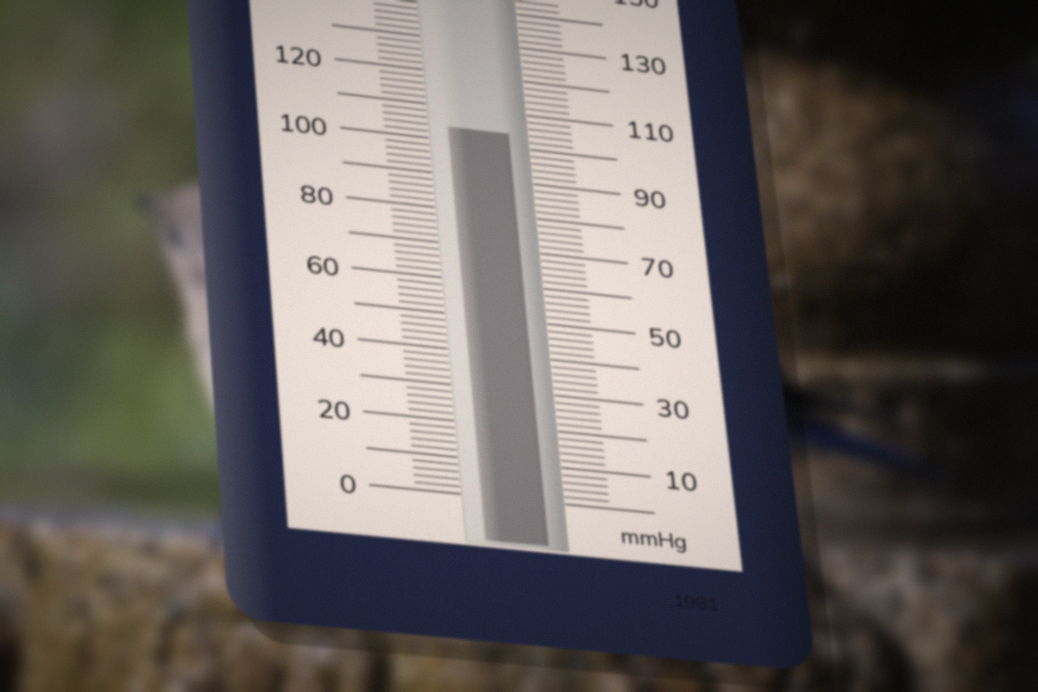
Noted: {"value": 104, "unit": "mmHg"}
